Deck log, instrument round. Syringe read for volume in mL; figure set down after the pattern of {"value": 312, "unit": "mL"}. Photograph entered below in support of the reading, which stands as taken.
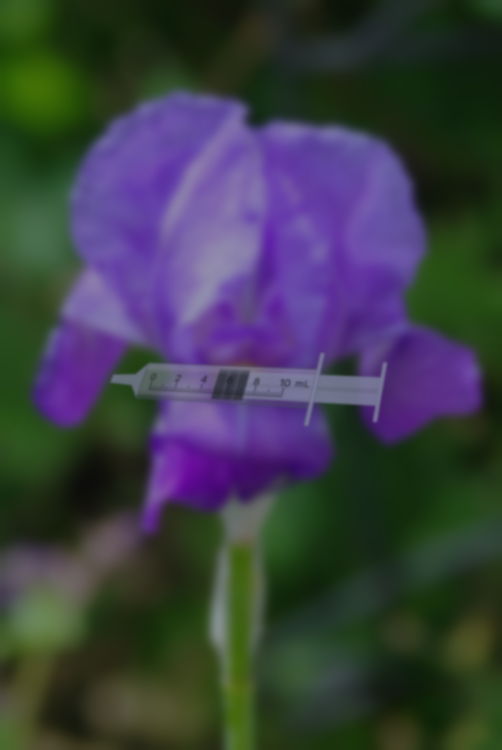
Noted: {"value": 5, "unit": "mL"}
